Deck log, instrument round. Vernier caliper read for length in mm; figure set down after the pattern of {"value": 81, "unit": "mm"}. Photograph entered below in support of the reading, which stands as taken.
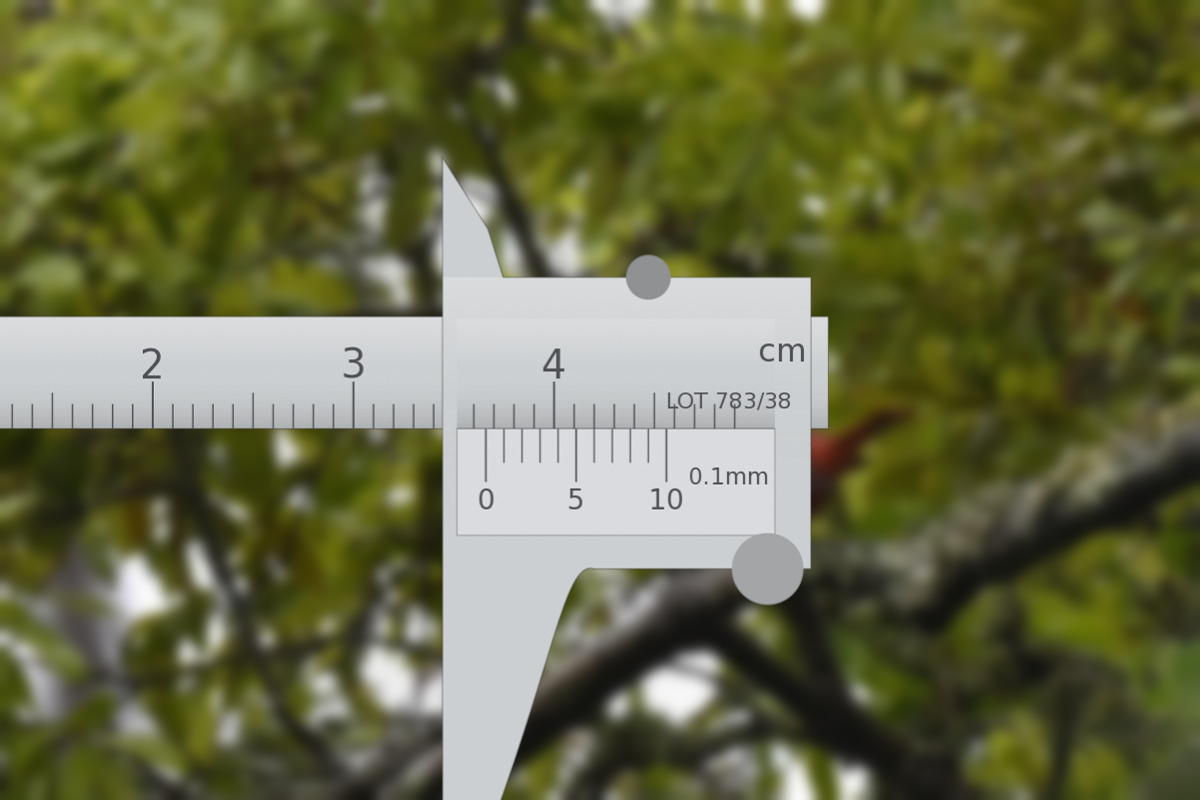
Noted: {"value": 36.6, "unit": "mm"}
